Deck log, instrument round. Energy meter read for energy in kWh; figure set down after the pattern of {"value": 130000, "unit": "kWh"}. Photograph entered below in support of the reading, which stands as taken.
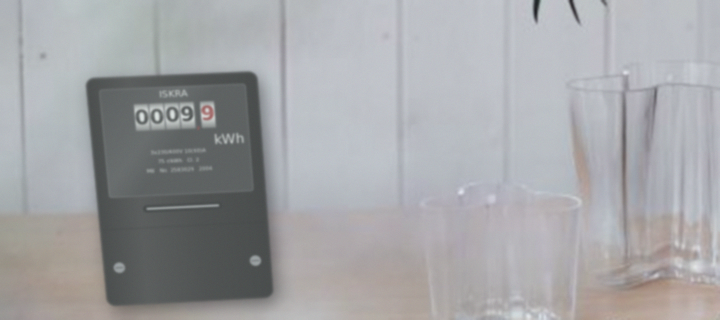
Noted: {"value": 9.9, "unit": "kWh"}
